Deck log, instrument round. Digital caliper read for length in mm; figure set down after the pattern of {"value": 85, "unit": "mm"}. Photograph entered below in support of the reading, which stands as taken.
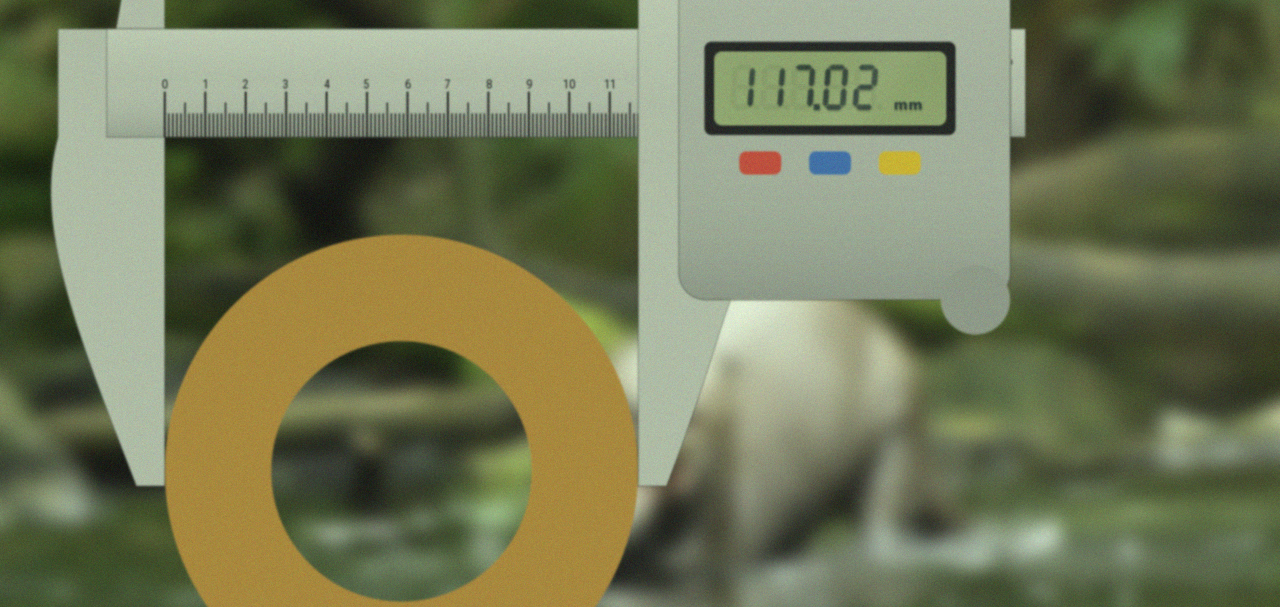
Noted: {"value": 117.02, "unit": "mm"}
